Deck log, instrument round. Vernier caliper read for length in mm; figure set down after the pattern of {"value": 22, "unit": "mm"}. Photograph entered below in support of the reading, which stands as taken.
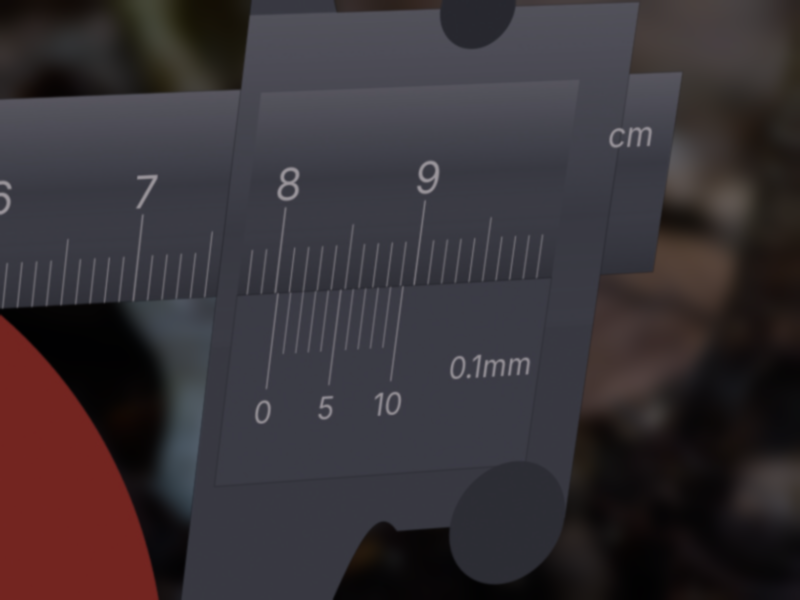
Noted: {"value": 80.2, "unit": "mm"}
